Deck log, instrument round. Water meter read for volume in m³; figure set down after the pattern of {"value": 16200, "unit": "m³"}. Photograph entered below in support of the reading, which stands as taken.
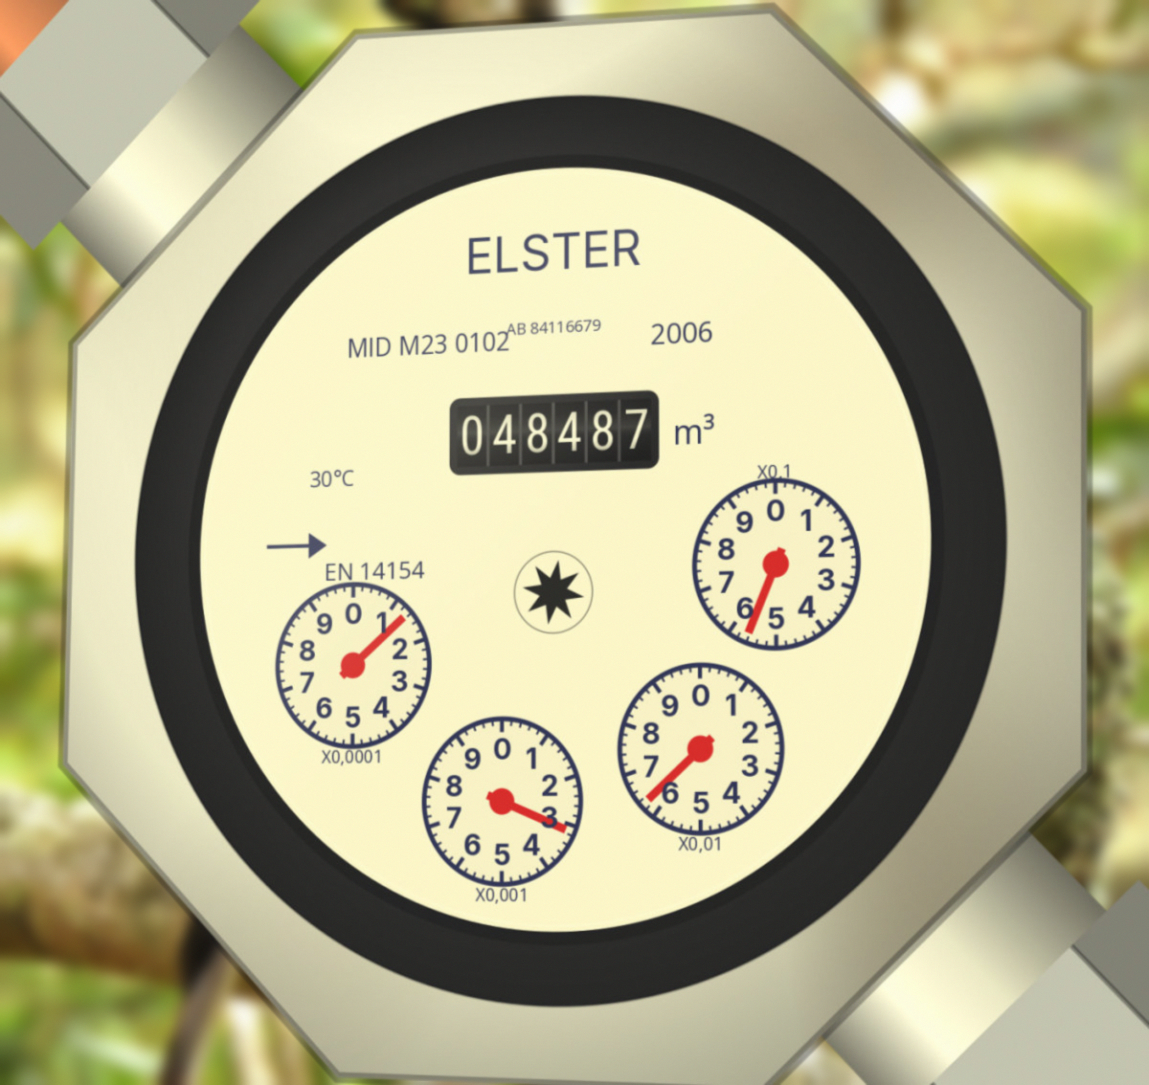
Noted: {"value": 48487.5631, "unit": "m³"}
